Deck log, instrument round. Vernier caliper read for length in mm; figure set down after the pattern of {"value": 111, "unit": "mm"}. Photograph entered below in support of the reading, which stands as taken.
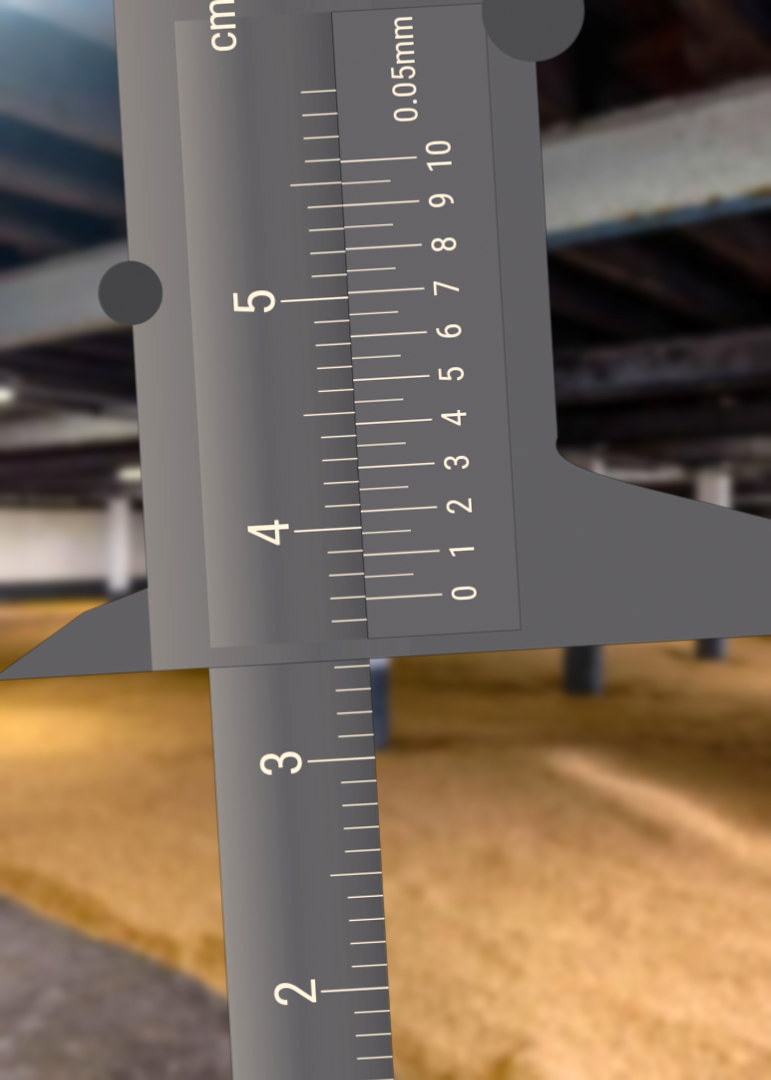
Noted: {"value": 36.9, "unit": "mm"}
